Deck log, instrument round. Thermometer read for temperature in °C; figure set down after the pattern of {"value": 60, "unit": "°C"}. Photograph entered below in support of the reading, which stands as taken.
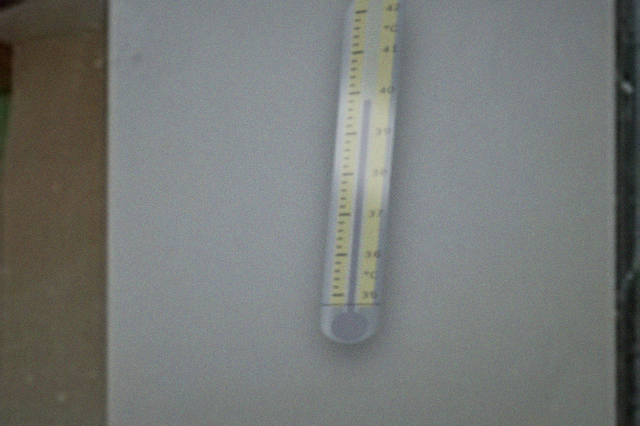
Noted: {"value": 39.8, "unit": "°C"}
